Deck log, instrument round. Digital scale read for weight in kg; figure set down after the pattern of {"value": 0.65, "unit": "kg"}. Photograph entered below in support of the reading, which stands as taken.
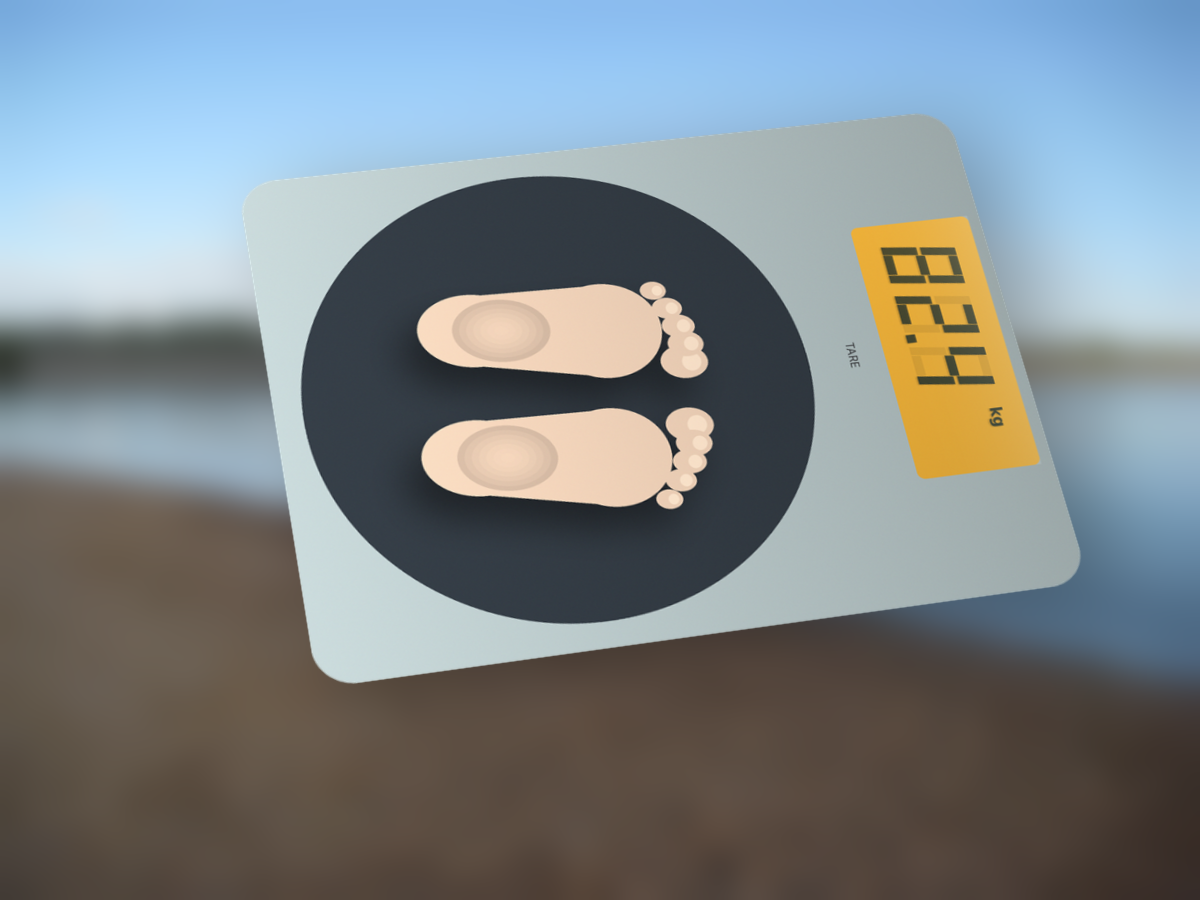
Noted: {"value": 82.4, "unit": "kg"}
